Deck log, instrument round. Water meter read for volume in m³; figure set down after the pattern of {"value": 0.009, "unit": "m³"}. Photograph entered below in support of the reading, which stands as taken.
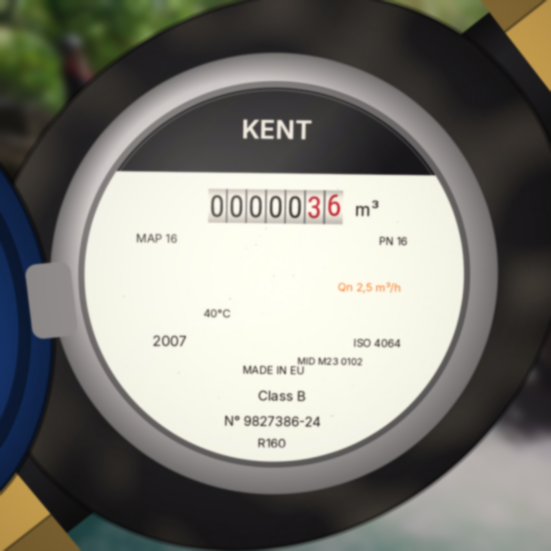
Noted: {"value": 0.36, "unit": "m³"}
